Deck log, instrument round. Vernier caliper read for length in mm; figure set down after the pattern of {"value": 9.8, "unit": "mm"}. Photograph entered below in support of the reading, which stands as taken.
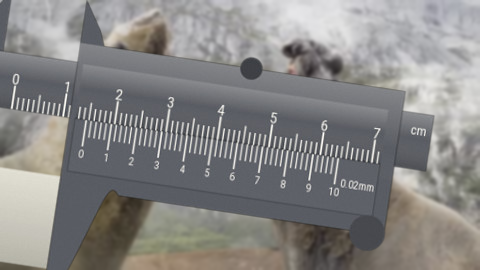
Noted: {"value": 14.5, "unit": "mm"}
